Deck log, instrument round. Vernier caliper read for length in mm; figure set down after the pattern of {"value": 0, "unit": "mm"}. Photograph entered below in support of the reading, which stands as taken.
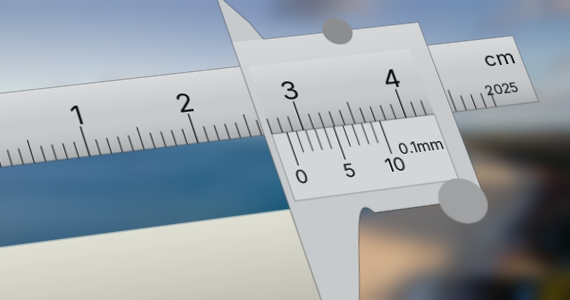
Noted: {"value": 28.4, "unit": "mm"}
